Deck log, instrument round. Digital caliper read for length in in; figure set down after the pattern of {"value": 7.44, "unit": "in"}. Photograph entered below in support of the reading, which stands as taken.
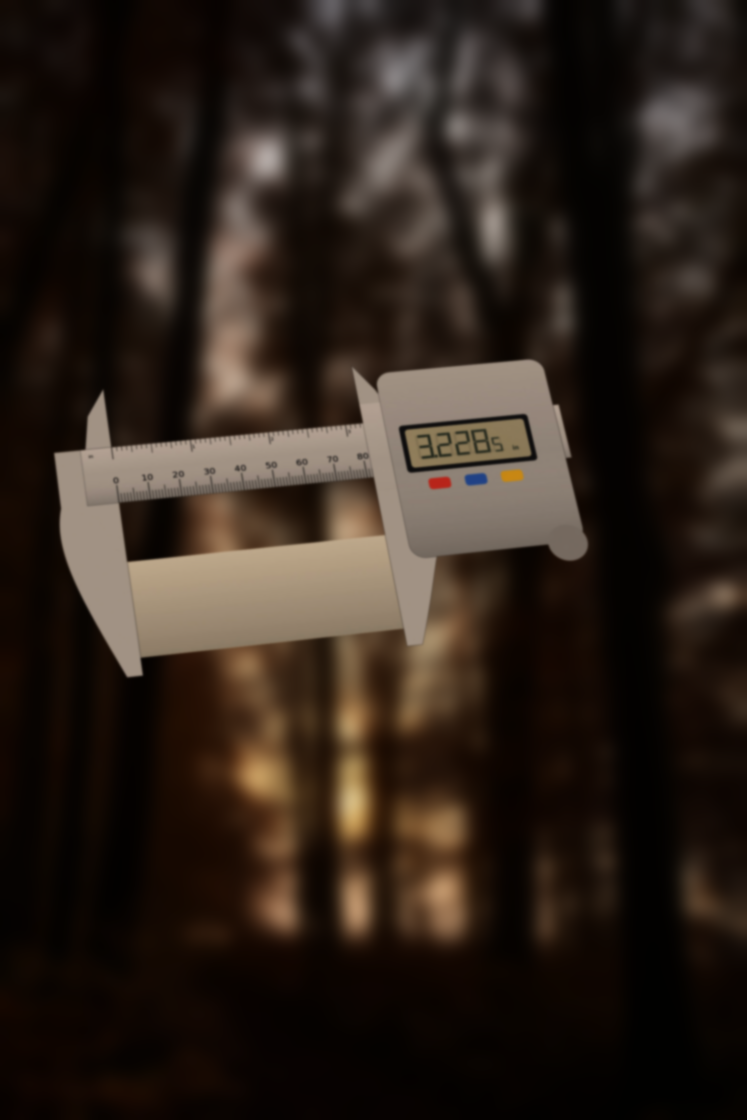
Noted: {"value": 3.2285, "unit": "in"}
